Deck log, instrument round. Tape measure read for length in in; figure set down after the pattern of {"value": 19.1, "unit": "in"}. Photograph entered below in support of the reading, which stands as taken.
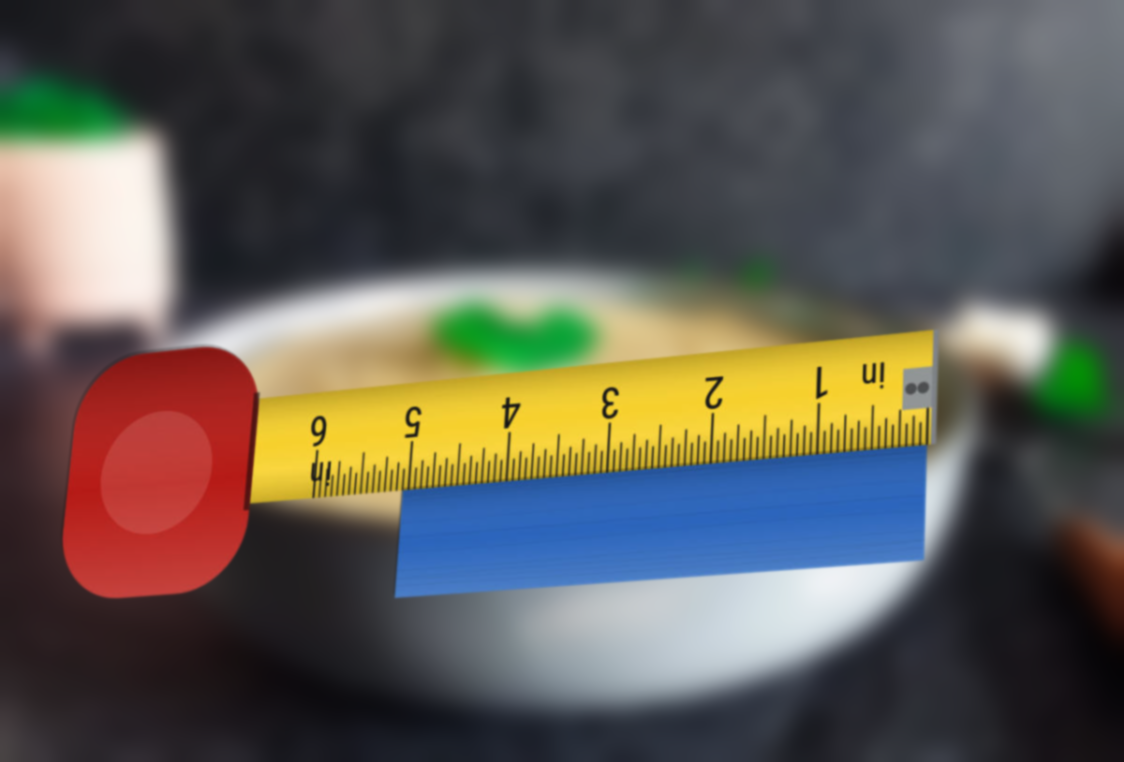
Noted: {"value": 5.0625, "unit": "in"}
